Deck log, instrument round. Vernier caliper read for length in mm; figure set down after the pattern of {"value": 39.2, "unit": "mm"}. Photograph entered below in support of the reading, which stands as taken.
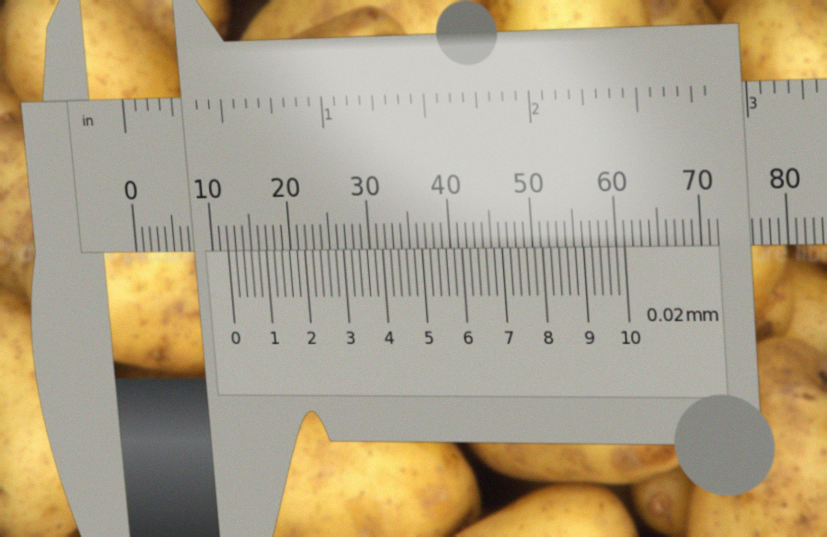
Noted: {"value": 12.0, "unit": "mm"}
